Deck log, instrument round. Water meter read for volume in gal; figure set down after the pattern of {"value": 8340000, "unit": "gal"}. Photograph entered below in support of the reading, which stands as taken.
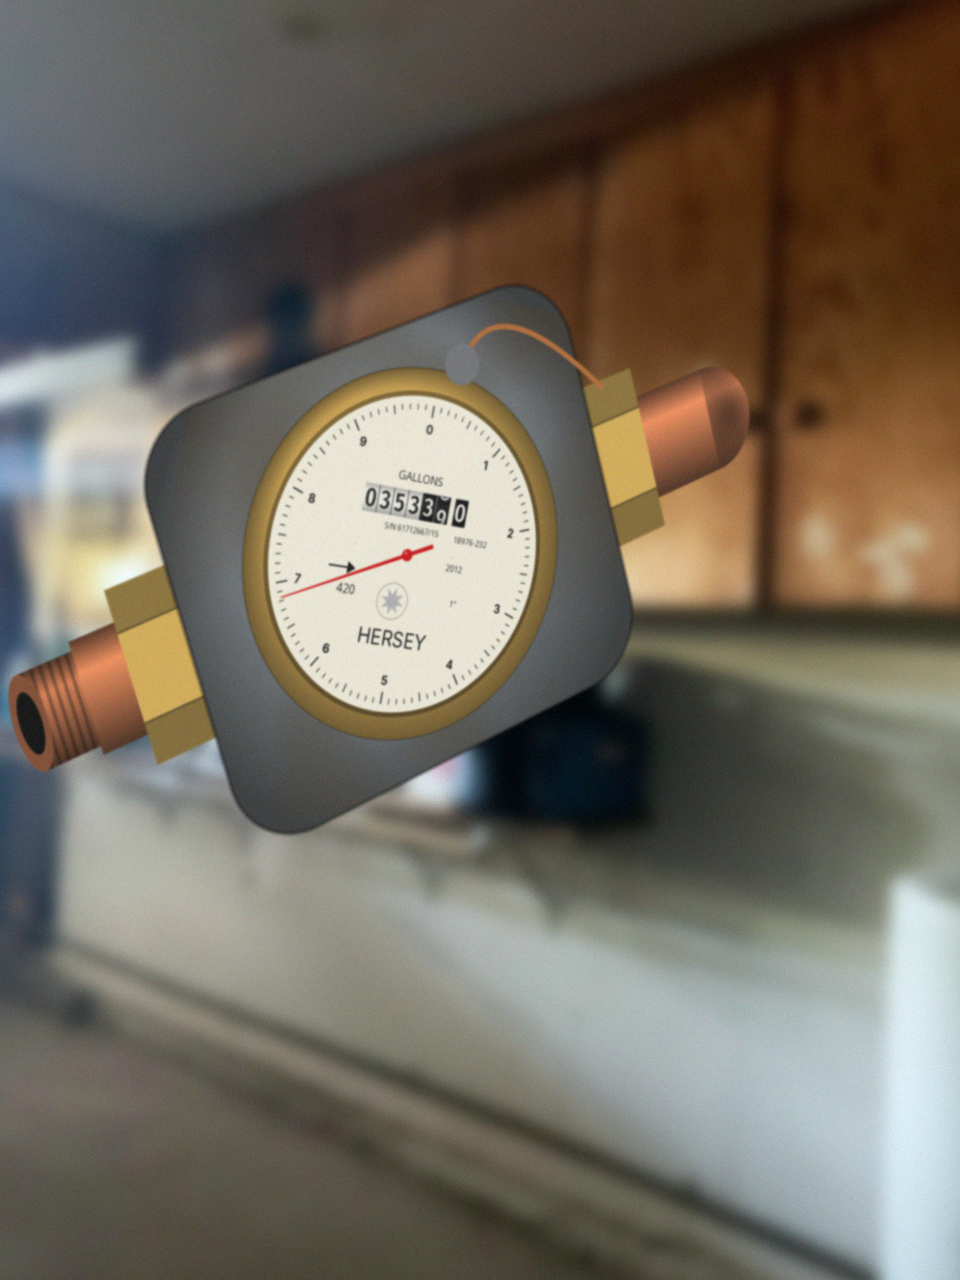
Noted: {"value": 353386.8, "unit": "gal"}
